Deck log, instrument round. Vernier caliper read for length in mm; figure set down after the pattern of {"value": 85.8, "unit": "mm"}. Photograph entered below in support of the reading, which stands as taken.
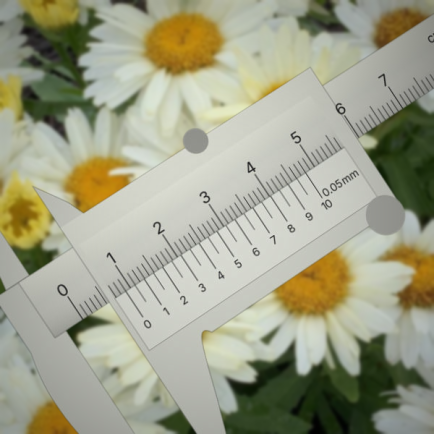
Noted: {"value": 9.0, "unit": "mm"}
